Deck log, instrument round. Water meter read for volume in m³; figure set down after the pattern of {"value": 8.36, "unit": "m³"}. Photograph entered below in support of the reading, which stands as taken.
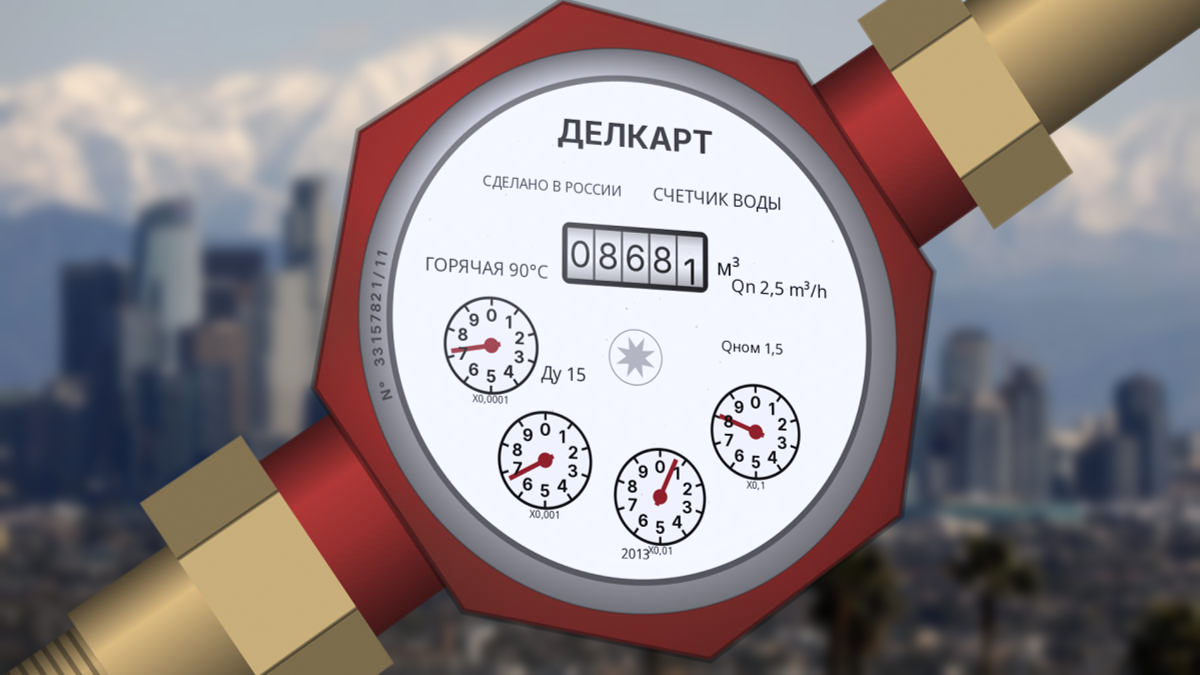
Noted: {"value": 8680.8067, "unit": "m³"}
